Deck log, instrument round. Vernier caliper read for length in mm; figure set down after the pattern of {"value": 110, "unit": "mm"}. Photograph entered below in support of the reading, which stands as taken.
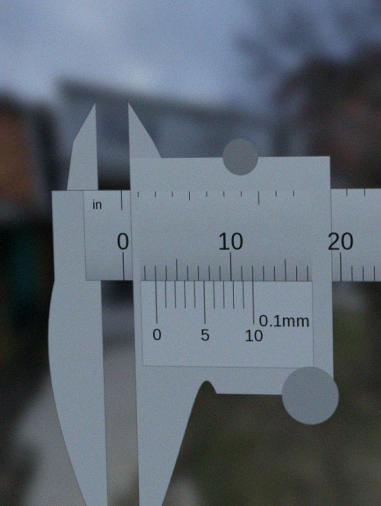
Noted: {"value": 3.0, "unit": "mm"}
